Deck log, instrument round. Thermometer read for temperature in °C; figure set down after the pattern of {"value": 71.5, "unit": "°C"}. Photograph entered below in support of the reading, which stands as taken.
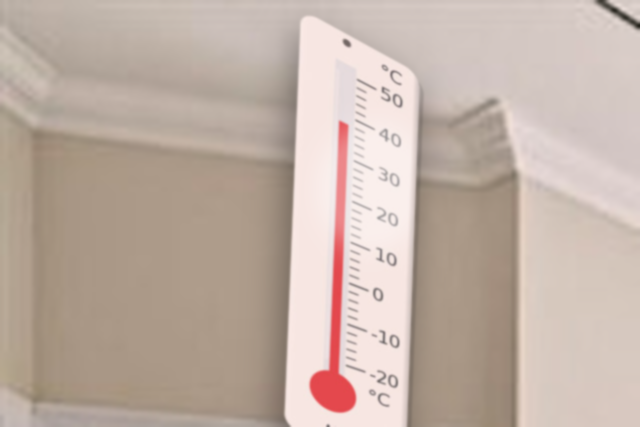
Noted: {"value": 38, "unit": "°C"}
